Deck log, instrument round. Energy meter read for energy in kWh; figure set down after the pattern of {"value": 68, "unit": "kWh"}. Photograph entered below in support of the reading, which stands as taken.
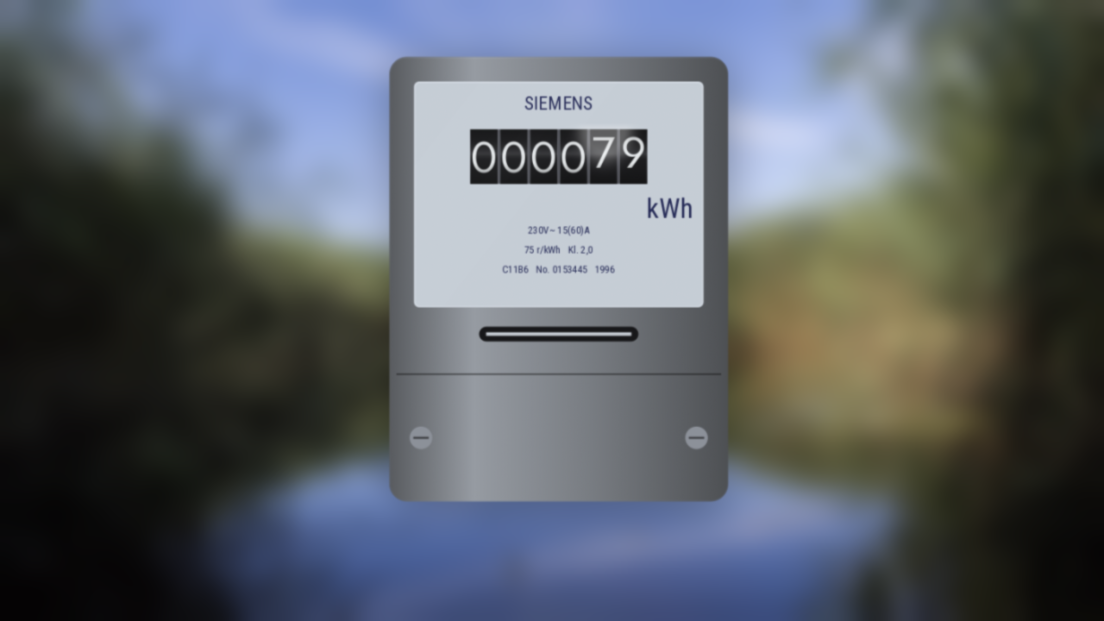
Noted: {"value": 79, "unit": "kWh"}
